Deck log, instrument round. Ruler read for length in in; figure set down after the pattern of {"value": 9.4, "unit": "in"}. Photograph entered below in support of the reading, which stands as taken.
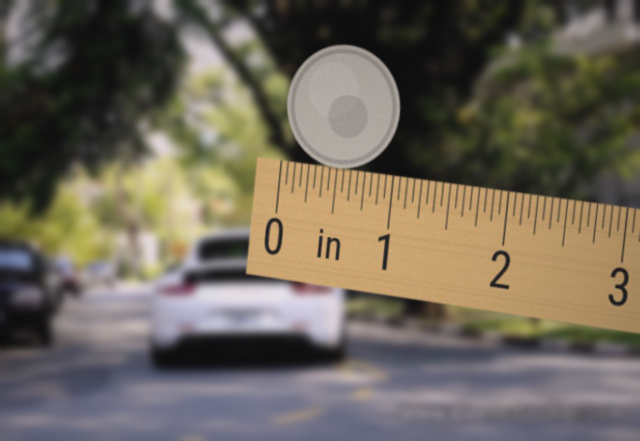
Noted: {"value": 1, "unit": "in"}
